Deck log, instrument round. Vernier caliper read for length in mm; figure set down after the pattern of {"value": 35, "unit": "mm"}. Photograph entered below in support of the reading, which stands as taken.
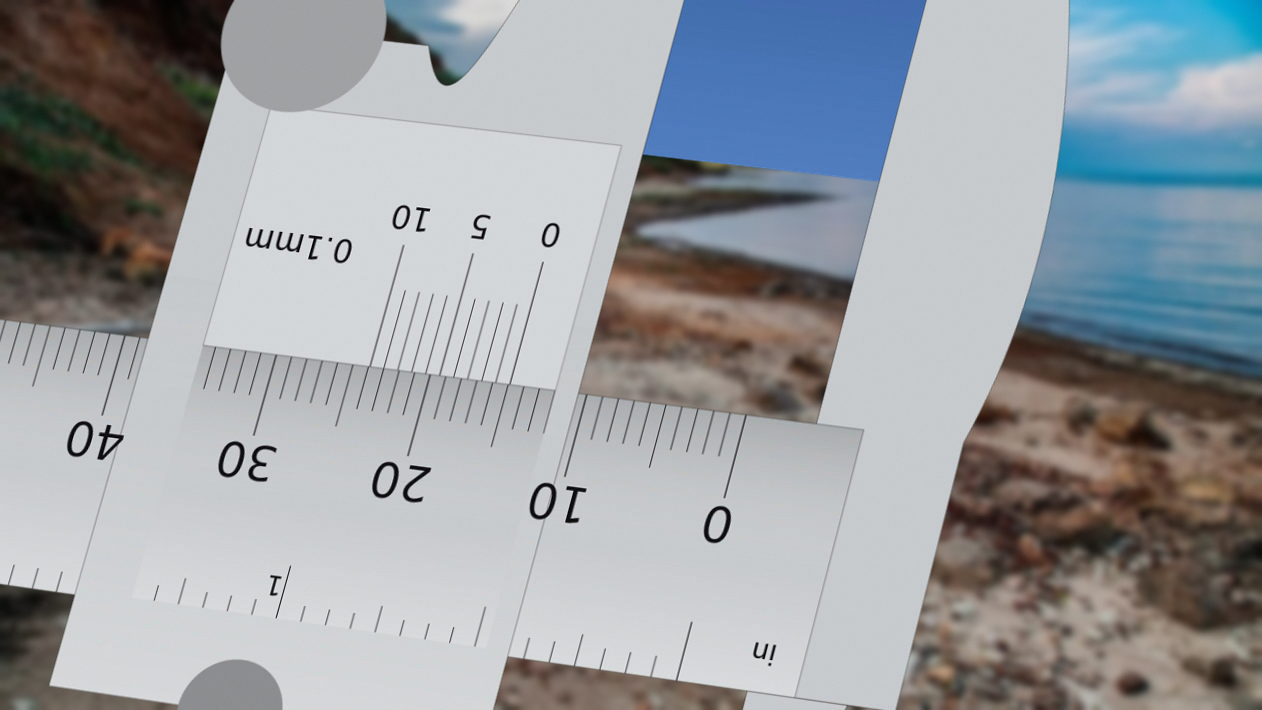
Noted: {"value": 14.9, "unit": "mm"}
